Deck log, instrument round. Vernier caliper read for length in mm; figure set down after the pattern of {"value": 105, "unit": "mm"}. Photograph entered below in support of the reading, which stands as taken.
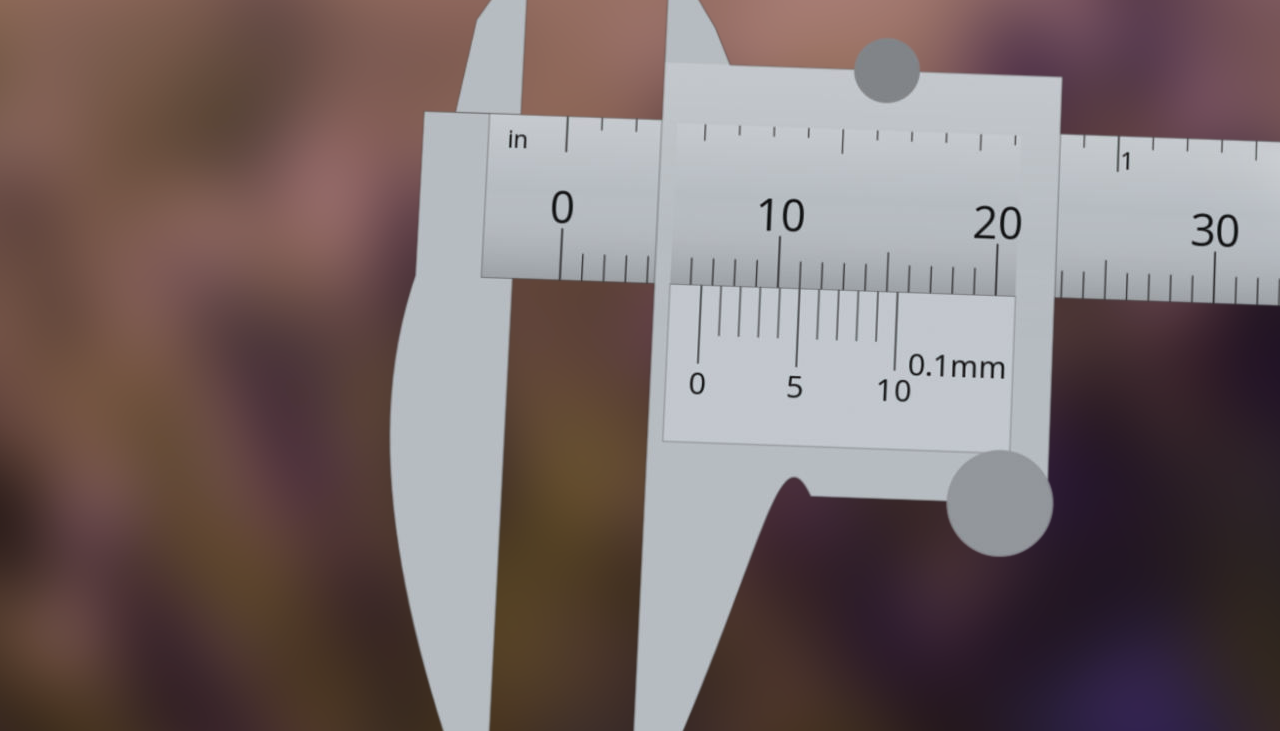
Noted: {"value": 6.5, "unit": "mm"}
